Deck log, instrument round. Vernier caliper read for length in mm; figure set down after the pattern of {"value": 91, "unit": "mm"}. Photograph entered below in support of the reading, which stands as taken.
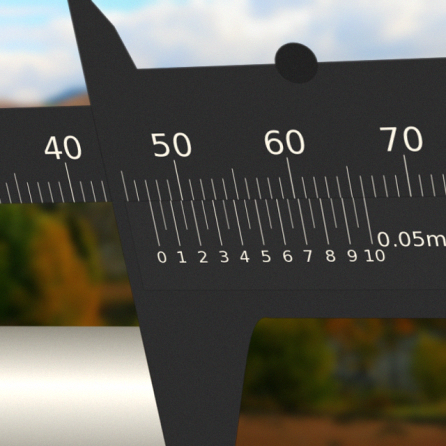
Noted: {"value": 47.0, "unit": "mm"}
